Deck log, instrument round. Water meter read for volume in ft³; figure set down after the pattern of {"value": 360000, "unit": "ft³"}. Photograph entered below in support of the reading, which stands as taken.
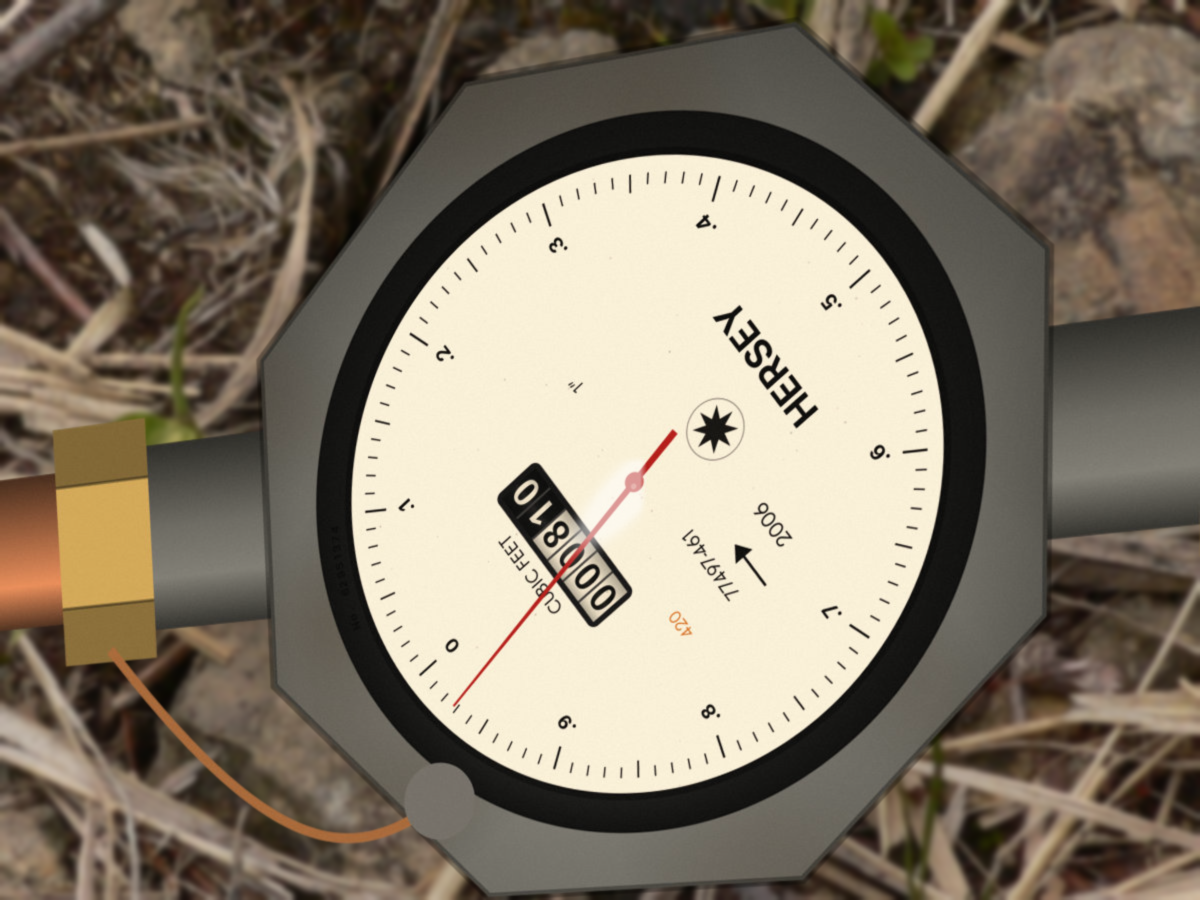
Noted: {"value": 809.97, "unit": "ft³"}
